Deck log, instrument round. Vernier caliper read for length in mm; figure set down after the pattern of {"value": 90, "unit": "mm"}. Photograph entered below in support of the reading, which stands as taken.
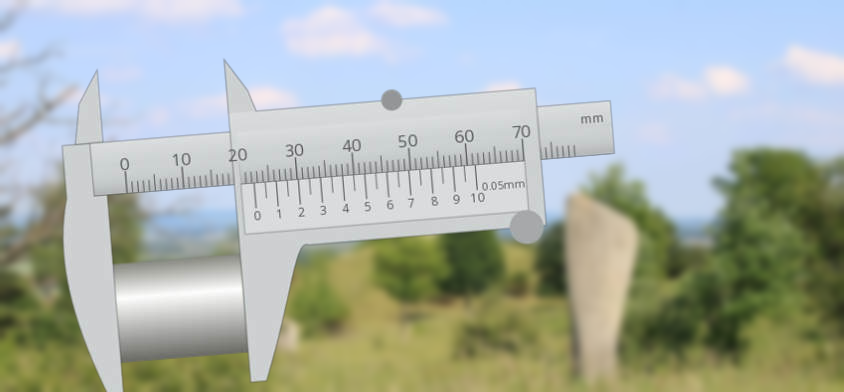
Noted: {"value": 22.4, "unit": "mm"}
